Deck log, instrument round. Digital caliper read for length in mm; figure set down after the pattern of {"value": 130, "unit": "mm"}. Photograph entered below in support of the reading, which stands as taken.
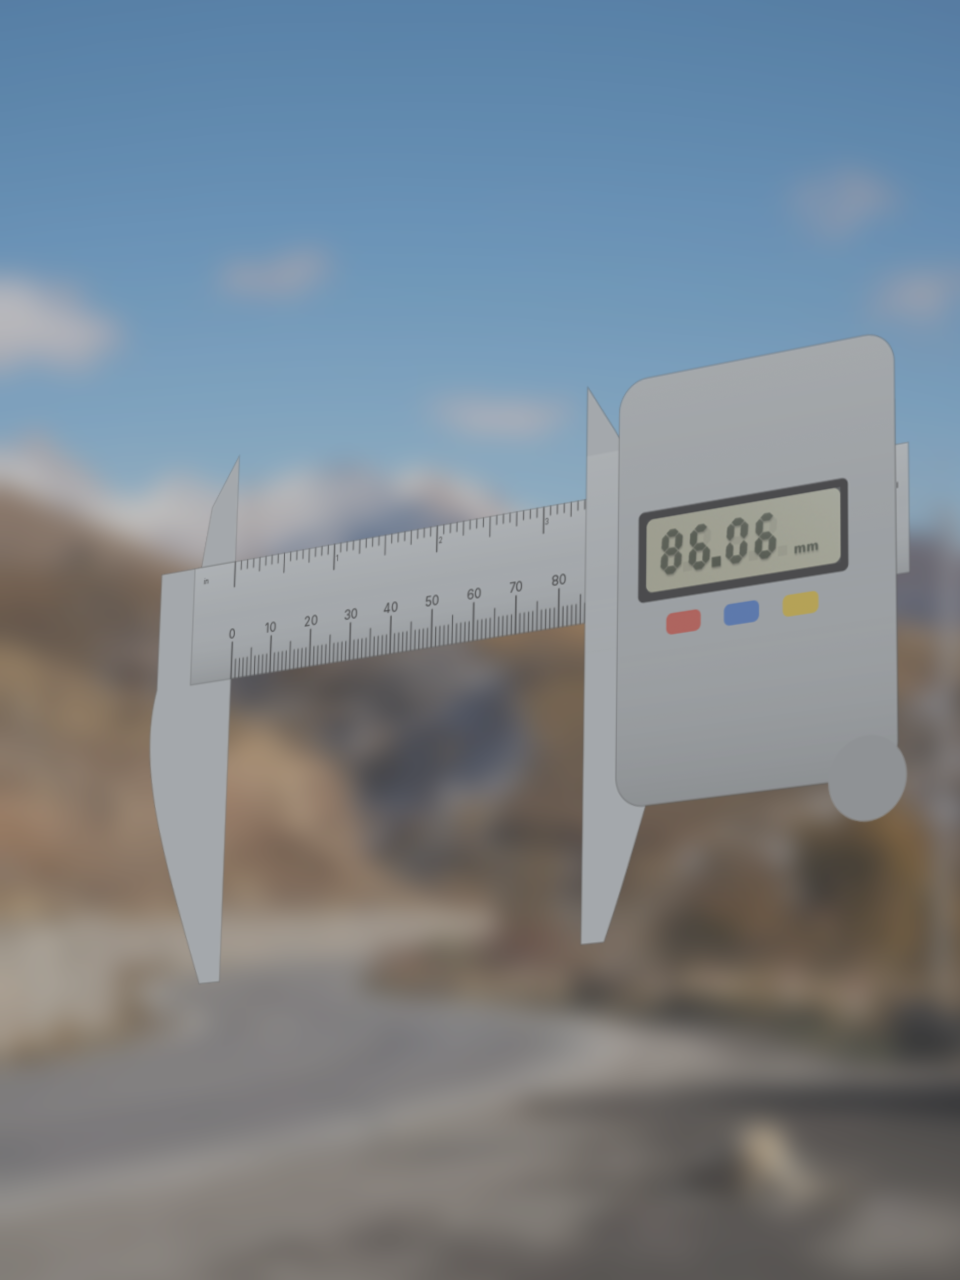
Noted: {"value": 86.06, "unit": "mm"}
